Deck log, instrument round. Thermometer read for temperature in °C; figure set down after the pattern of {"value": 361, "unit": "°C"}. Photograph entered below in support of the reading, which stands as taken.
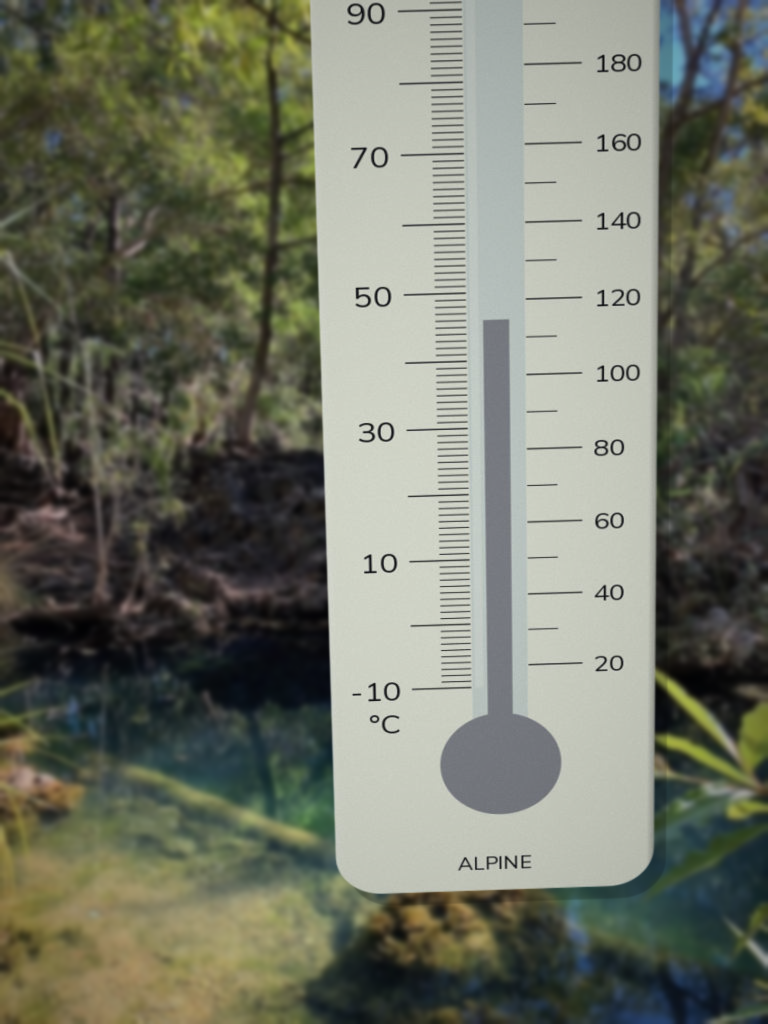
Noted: {"value": 46, "unit": "°C"}
